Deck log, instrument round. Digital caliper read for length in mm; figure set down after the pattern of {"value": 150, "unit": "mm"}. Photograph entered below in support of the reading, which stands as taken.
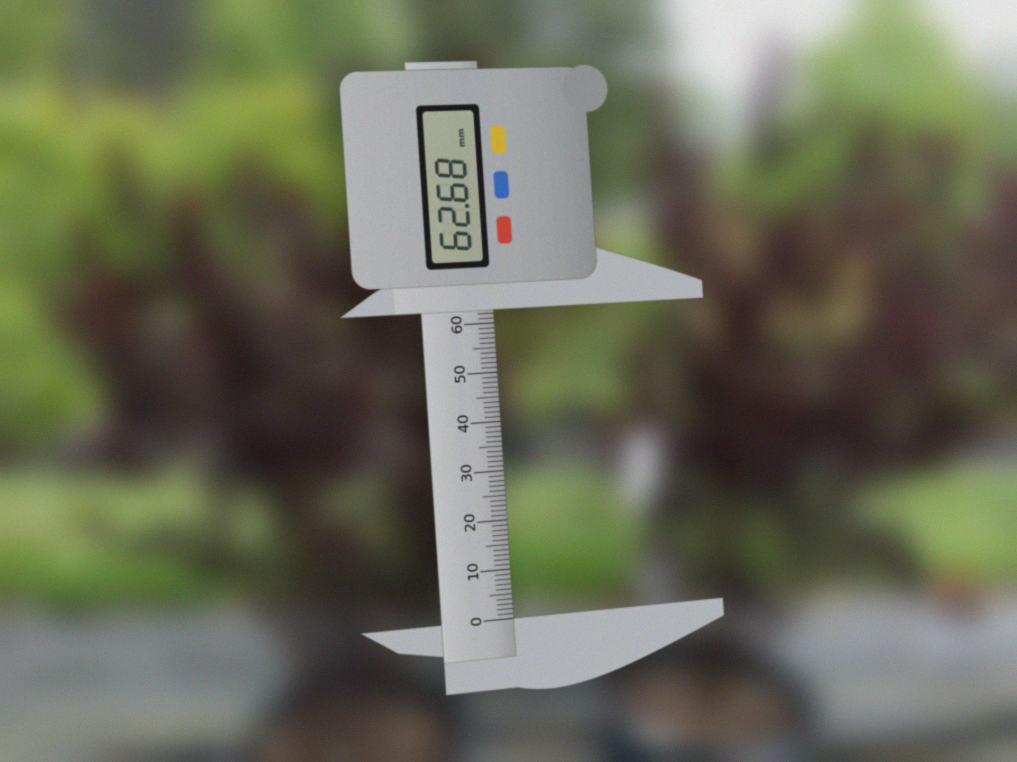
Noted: {"value": 62.68, "unit": "mm"}
